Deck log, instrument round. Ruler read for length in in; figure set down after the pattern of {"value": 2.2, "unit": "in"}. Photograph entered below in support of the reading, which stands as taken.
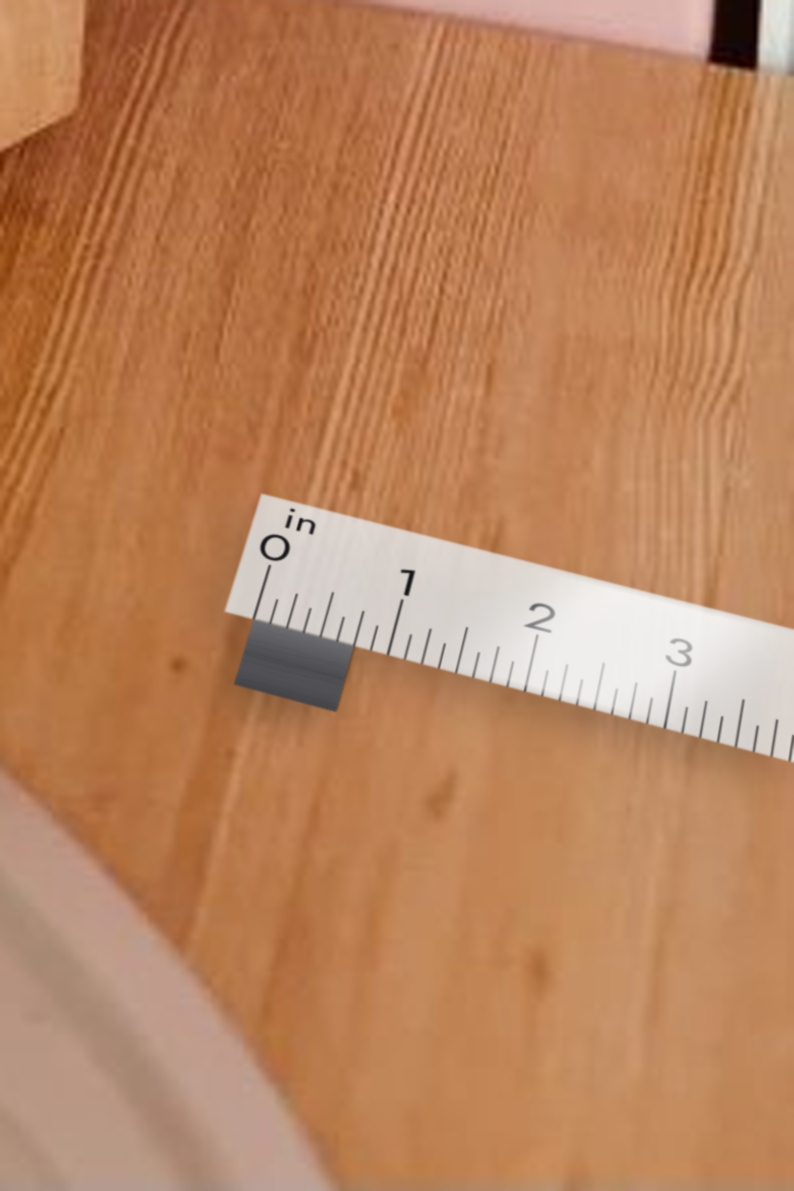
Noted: {"value": 0.75, "unit": "in"}
